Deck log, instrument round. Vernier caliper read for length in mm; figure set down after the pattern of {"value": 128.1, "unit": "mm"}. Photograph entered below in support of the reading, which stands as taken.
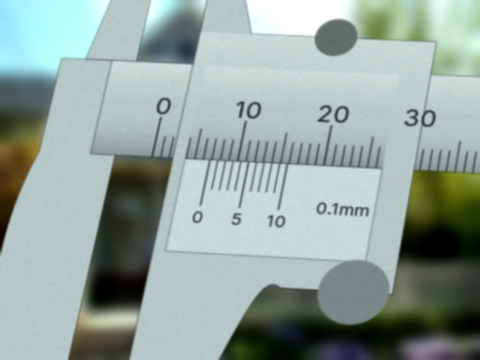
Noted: {"value": 6.8, "unit": "mm"}
